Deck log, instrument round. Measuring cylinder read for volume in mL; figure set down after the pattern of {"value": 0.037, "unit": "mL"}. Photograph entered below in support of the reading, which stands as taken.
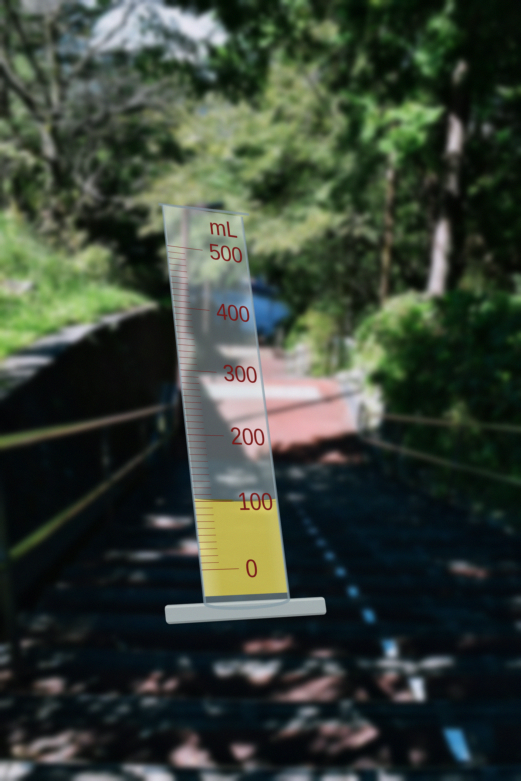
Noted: {"value": 100, "unit": "mL"}
